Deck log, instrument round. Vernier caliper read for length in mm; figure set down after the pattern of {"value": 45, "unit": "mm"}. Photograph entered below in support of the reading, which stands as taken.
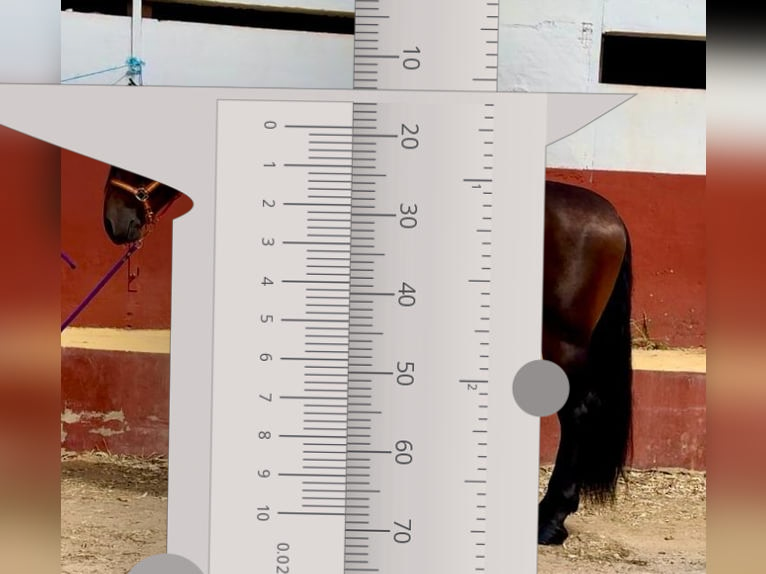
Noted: {"value": 19.0, "unit": "mm"}
